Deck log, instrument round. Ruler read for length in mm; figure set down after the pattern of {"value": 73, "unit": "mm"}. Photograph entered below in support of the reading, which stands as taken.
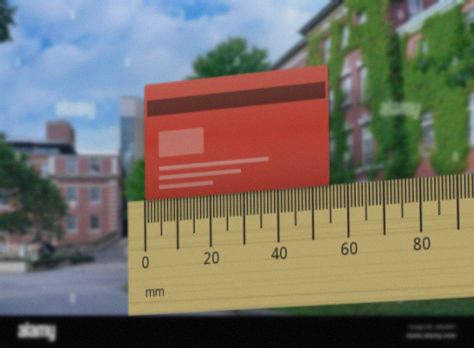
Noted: {"value": 55, "unit": "mm"}
